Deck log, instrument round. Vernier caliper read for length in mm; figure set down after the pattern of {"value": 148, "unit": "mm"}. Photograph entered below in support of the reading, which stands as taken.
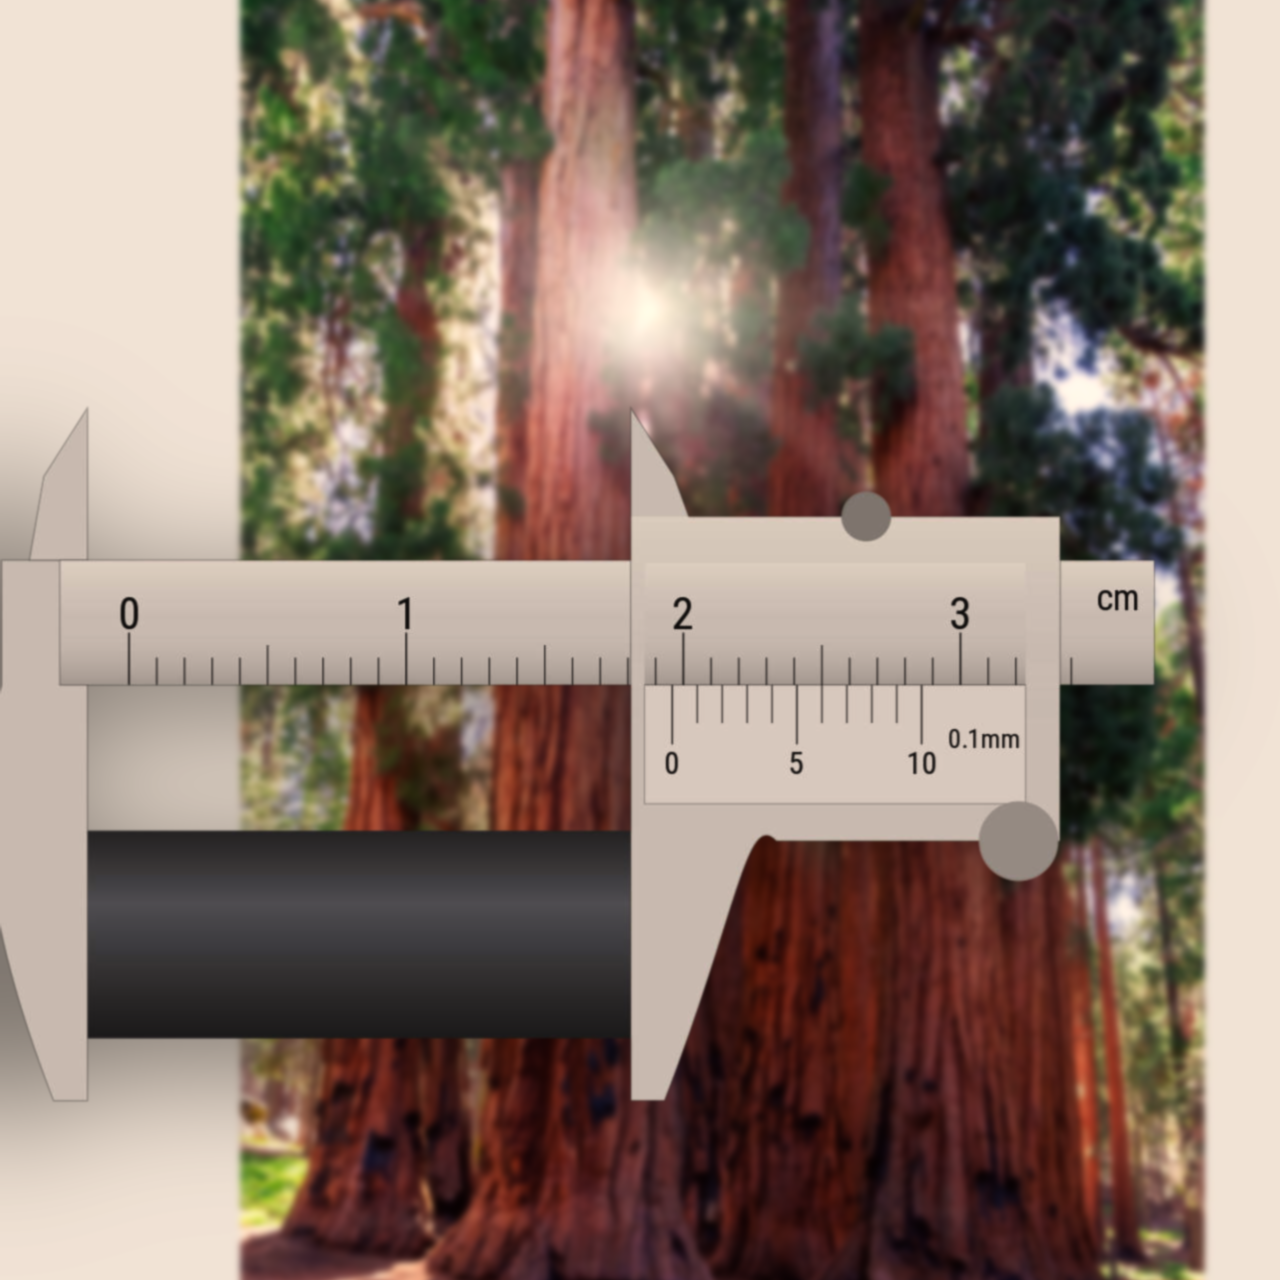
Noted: {"value": 19.6, "unit": "mm"}
